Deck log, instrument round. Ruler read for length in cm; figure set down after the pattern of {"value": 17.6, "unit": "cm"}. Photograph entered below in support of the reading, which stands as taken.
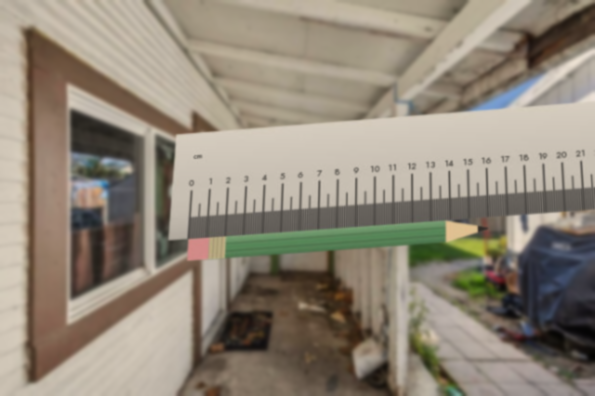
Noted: {"value": 16, "unit": "cm"}
